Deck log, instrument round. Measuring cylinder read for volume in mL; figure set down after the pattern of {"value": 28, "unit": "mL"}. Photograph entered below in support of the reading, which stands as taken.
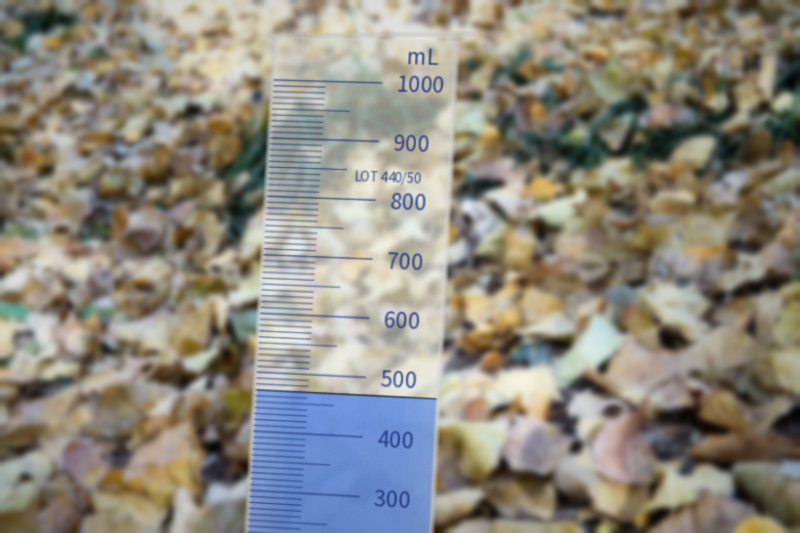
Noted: {"value": 470, "unit": "mL"}
